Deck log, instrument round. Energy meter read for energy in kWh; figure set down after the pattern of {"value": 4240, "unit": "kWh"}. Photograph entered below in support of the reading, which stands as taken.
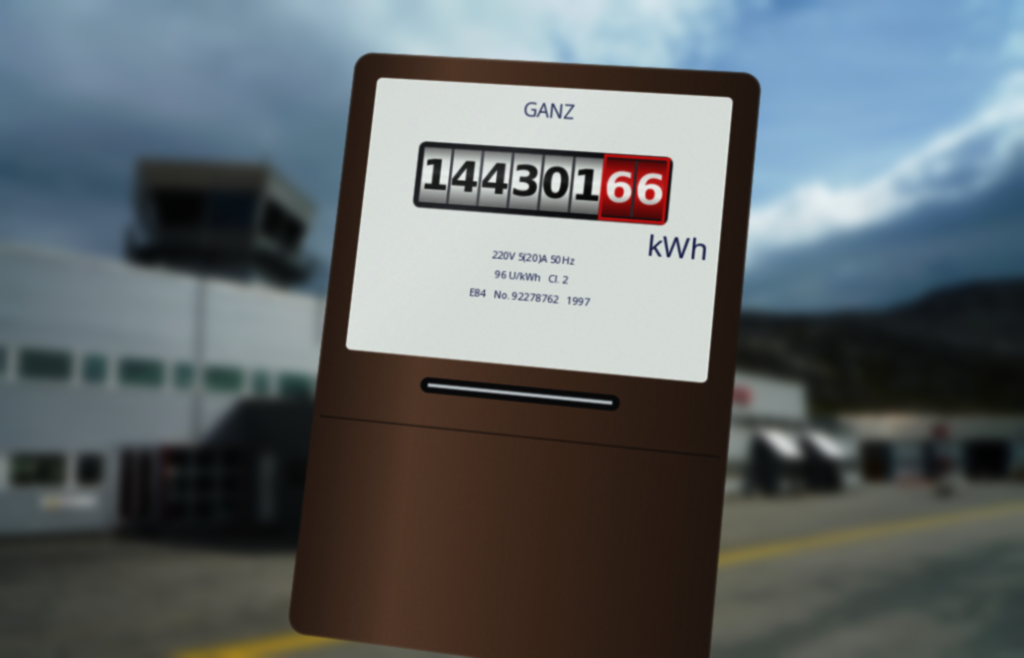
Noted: {"value": 144301.66, "unit": "kWh"}
